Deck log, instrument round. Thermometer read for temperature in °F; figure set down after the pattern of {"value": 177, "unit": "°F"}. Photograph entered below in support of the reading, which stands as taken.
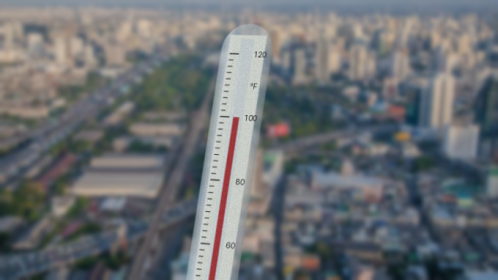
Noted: {"value": 100, "unit": "°F"}
